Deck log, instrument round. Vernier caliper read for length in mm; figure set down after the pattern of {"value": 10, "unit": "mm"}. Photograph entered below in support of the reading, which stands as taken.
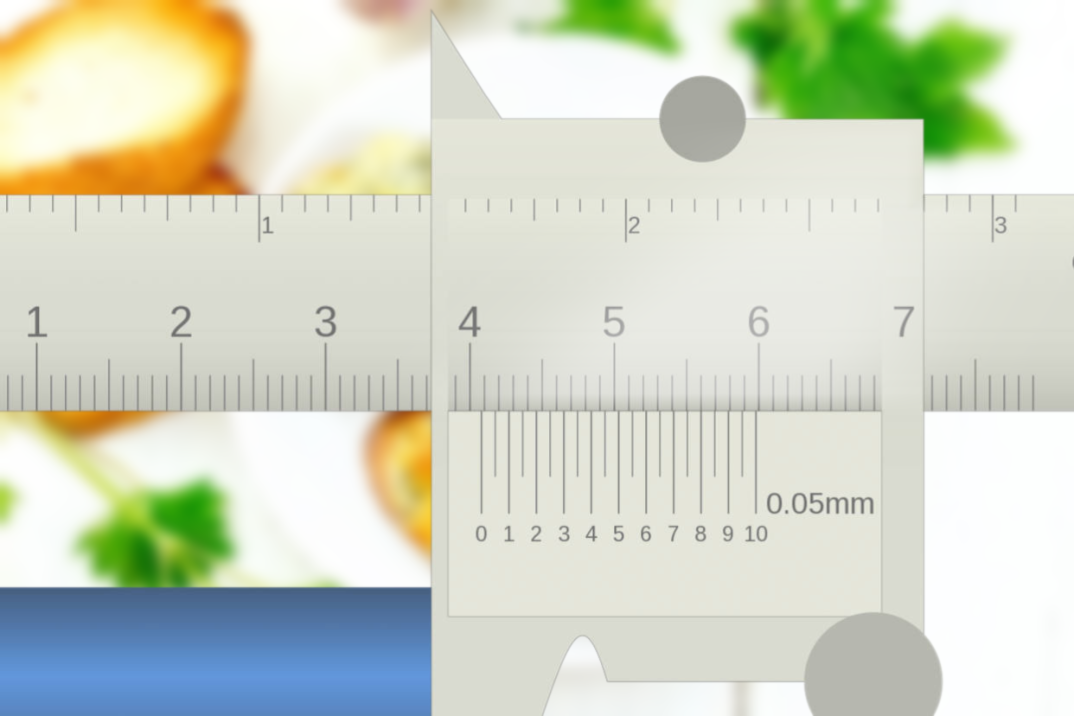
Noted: {"value": 40.8, "unit": "mm"}
